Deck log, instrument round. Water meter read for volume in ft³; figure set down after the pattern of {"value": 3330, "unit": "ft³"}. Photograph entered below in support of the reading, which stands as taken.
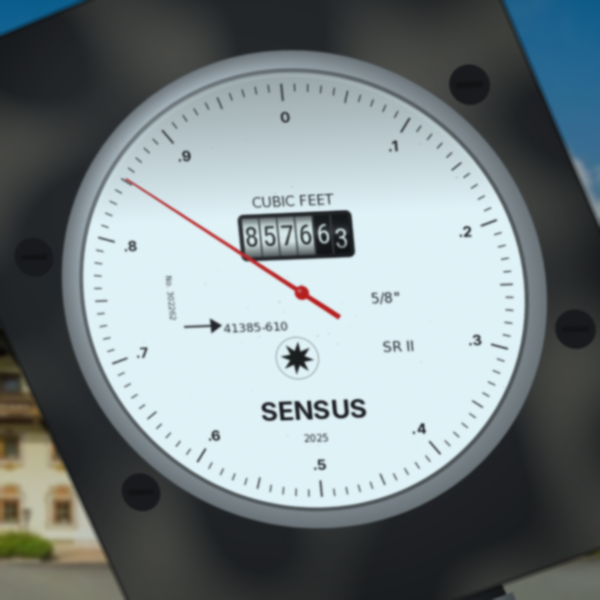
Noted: {"value": 857662.85, "unit": "ft³"}
